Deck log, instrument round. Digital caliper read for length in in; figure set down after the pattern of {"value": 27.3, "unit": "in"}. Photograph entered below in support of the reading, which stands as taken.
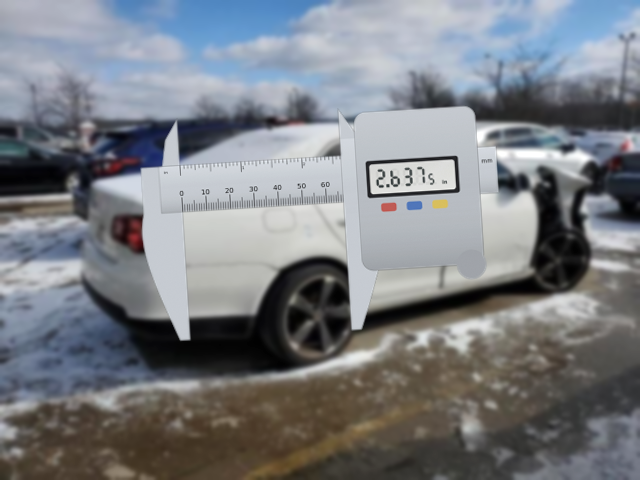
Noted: {"value": 2.6375, "unit": "in"}
